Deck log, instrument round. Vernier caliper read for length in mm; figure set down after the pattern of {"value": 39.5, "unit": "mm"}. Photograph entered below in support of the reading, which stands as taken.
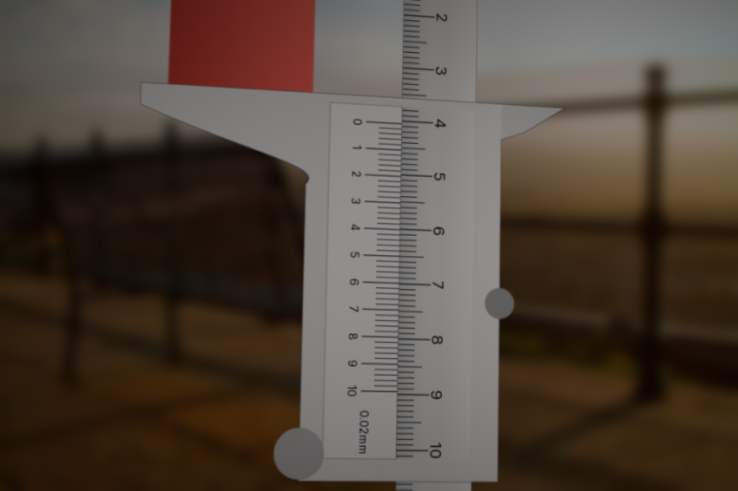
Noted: {"value": 40.5, "unit": "mm"}
